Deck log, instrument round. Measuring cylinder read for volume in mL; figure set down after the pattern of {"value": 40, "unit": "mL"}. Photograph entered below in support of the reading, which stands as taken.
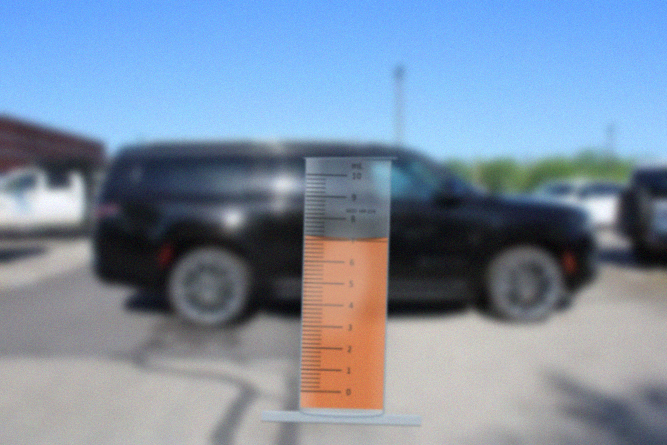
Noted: {"value": 7, "unit": "mL"}
